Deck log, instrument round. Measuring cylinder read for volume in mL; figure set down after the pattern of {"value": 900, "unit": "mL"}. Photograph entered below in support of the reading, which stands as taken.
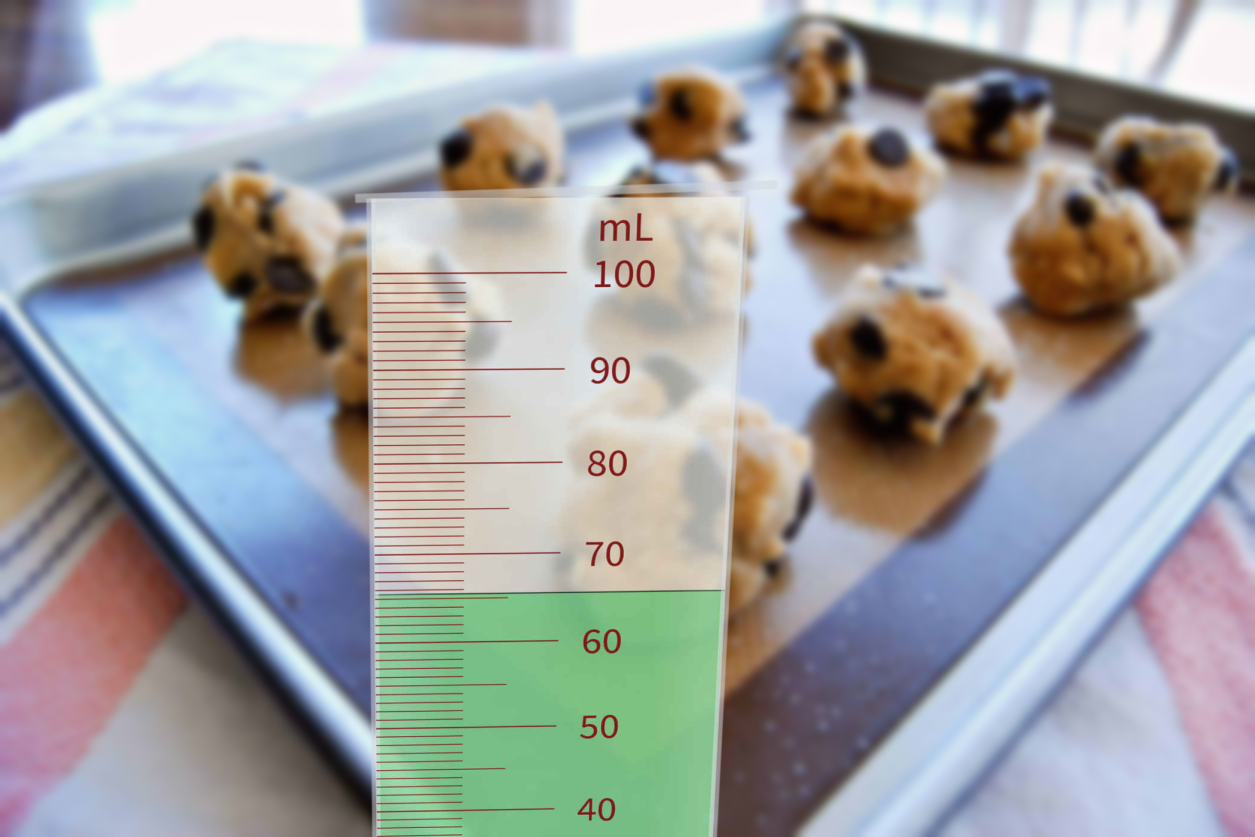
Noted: {"value": 65.5, "unit": "mL"}
